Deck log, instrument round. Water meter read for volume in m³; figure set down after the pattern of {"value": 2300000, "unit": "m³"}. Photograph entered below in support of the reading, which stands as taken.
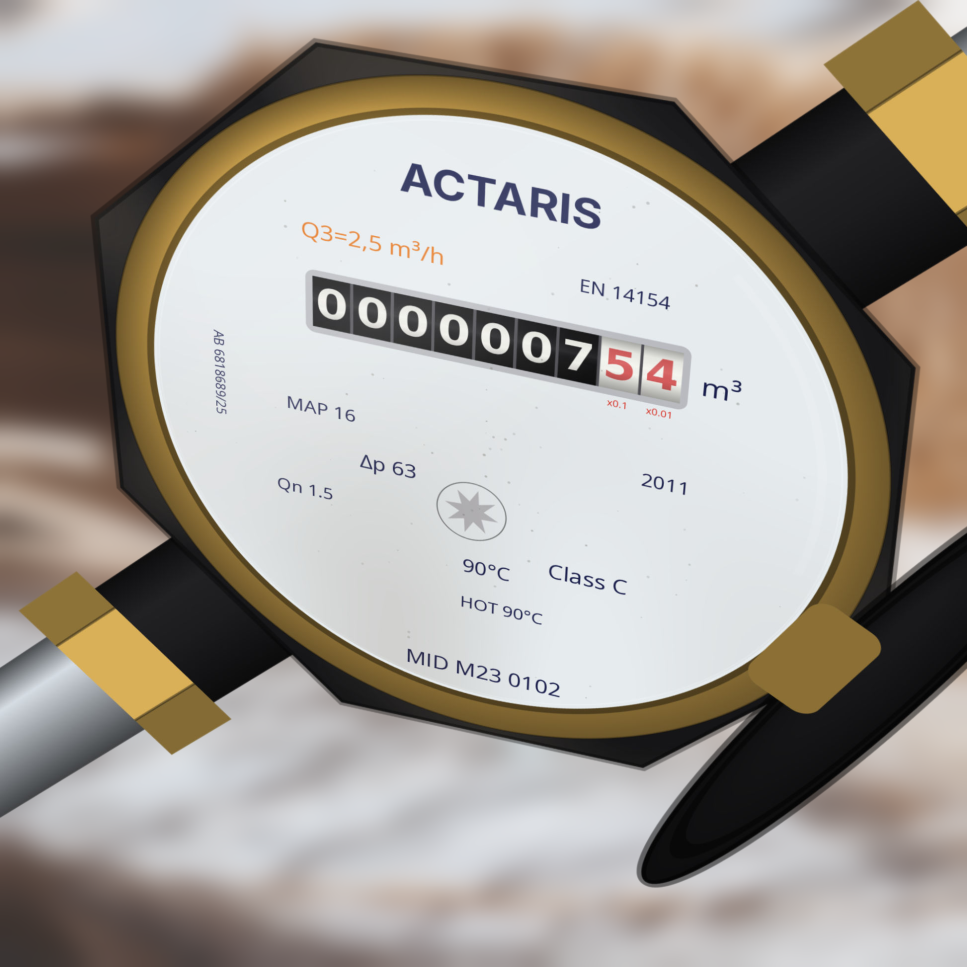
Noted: {"value": 7.54, "unit": "m³"}
